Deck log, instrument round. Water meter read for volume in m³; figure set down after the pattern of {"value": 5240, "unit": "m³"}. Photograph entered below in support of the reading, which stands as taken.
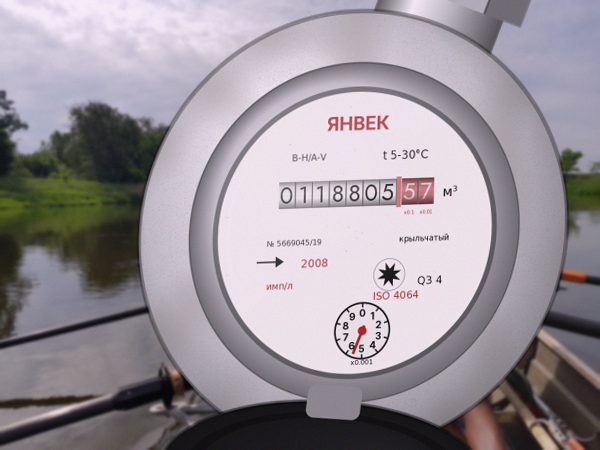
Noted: {"value": 118805.575, "unit": "m³"}
